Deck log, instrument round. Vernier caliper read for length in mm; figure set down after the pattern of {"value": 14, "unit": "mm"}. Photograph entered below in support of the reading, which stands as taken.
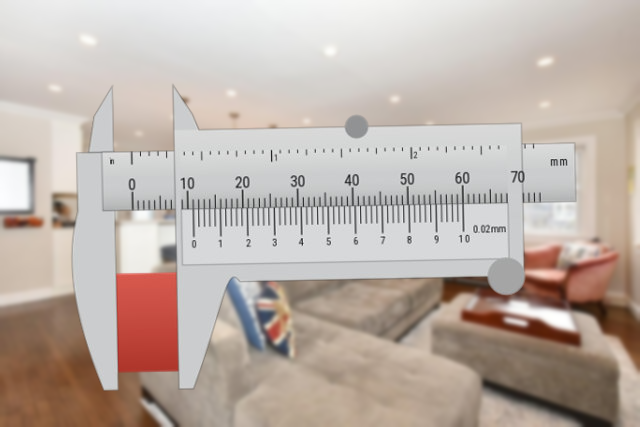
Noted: {"value": 11.0, "unit": "mm"}
